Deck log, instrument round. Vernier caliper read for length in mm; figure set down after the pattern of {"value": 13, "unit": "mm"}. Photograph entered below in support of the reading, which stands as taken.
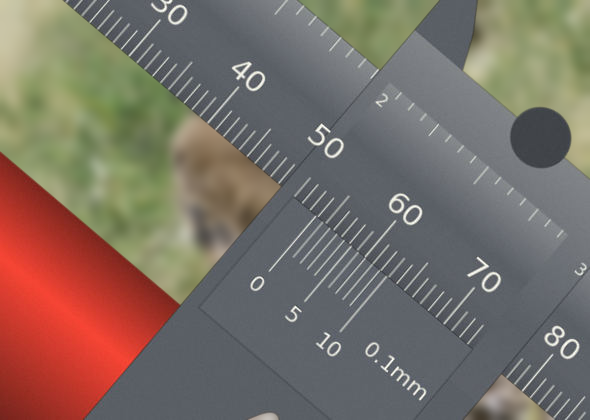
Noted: {"value": 53.8, "unit": "mm"}
